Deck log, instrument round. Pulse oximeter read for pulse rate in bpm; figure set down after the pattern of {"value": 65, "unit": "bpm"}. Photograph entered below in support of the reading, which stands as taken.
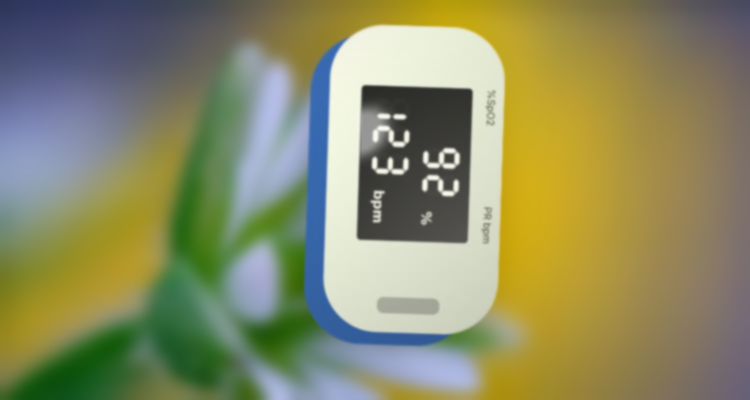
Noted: {"value": 123, "unit": "bpm"}
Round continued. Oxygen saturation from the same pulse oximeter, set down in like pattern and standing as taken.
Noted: {"value": 92, "unit": "%"}
